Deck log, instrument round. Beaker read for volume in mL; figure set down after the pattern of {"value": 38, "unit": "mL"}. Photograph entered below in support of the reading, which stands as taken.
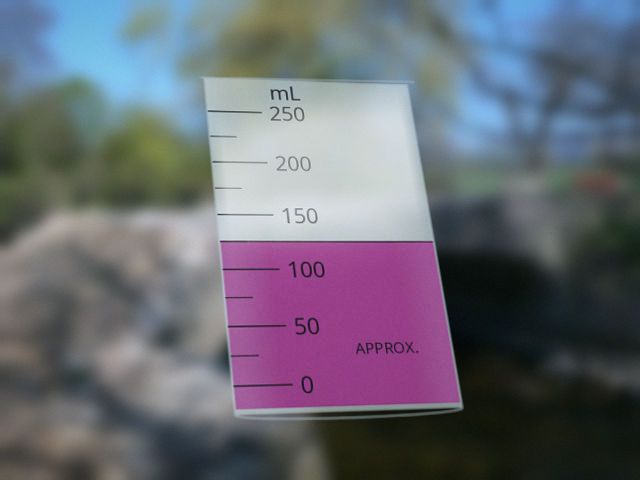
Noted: {"value": 125, "unit": "mL"}
